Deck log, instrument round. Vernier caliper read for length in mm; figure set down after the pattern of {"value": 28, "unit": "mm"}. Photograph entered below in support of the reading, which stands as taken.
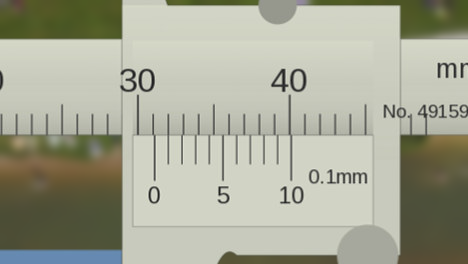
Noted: {"value": 31.1, "unit": "mm"}
